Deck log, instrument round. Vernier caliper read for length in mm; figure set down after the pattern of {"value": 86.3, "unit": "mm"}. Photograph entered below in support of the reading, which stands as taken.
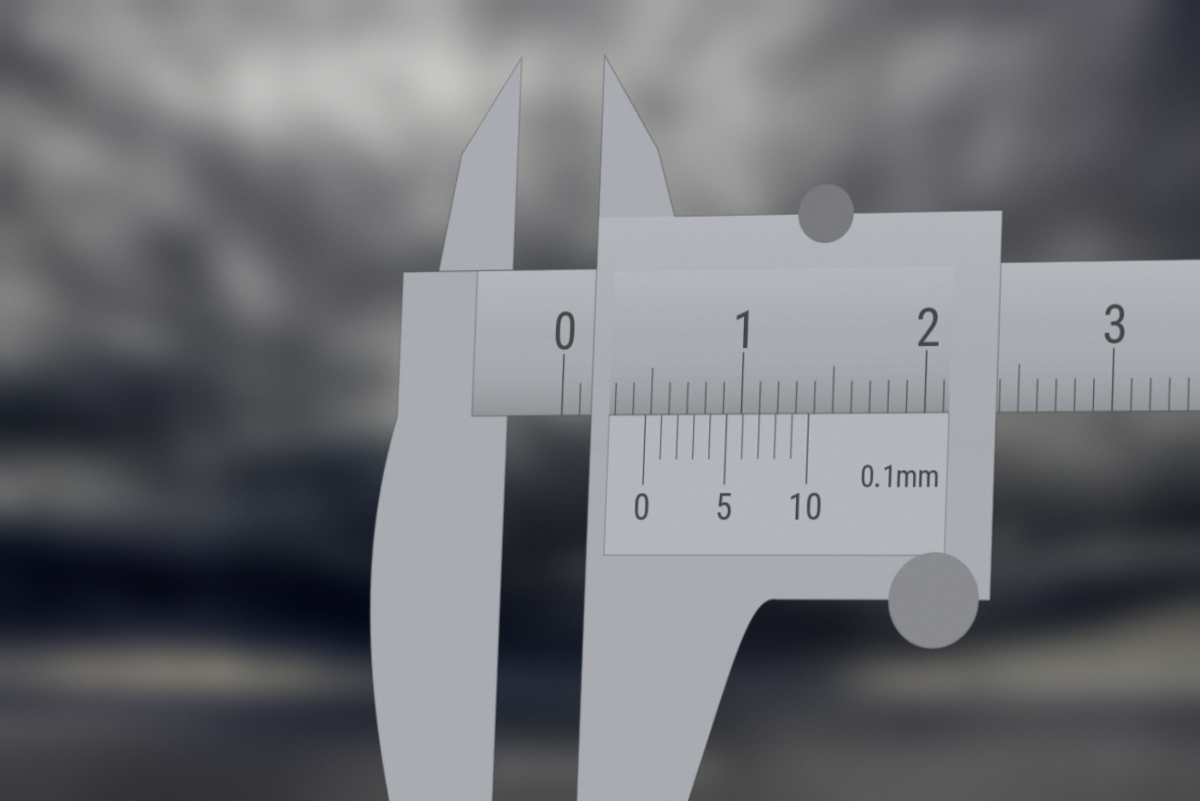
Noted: {"value": 4.7, "unit": "mm"}
